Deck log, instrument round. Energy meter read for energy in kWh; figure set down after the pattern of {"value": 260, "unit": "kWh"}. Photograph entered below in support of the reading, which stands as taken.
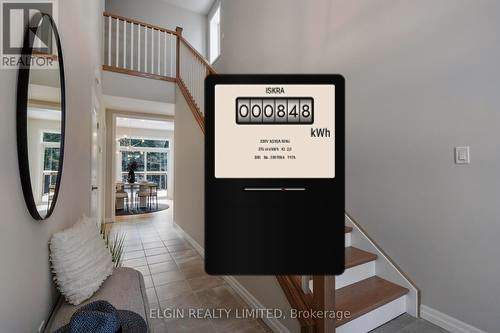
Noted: {"value": 848, "unit": "kWh"}
